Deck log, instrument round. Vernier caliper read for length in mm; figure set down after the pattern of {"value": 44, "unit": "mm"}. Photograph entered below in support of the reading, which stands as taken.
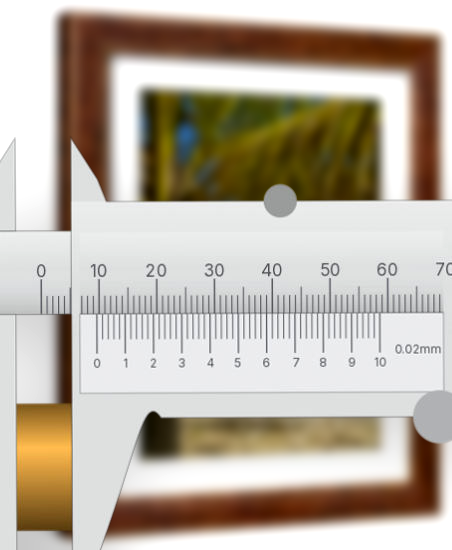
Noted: {"value": 9.6, "unit": "mm"}
